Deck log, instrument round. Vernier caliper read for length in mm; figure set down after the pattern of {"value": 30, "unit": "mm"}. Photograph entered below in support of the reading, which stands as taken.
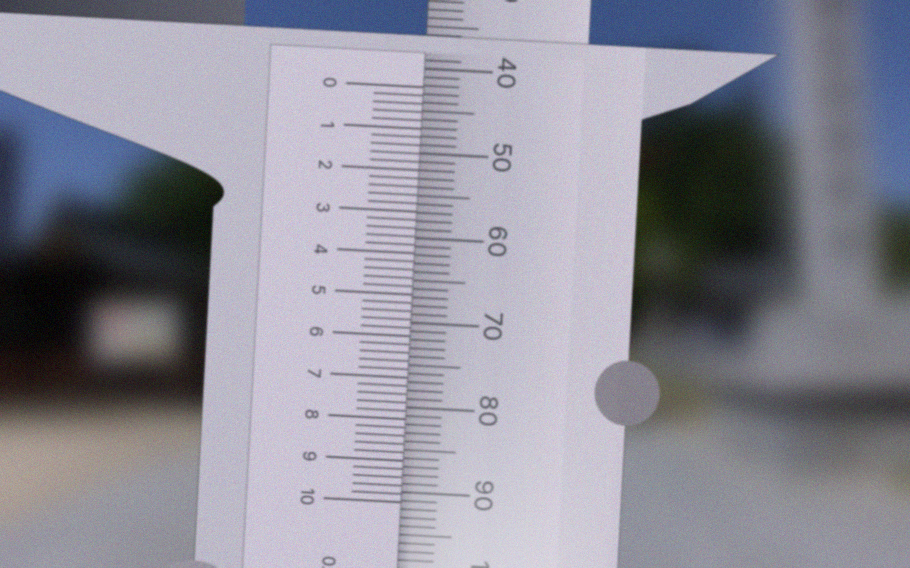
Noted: {"value": 42.2, "unit": "mm"}
